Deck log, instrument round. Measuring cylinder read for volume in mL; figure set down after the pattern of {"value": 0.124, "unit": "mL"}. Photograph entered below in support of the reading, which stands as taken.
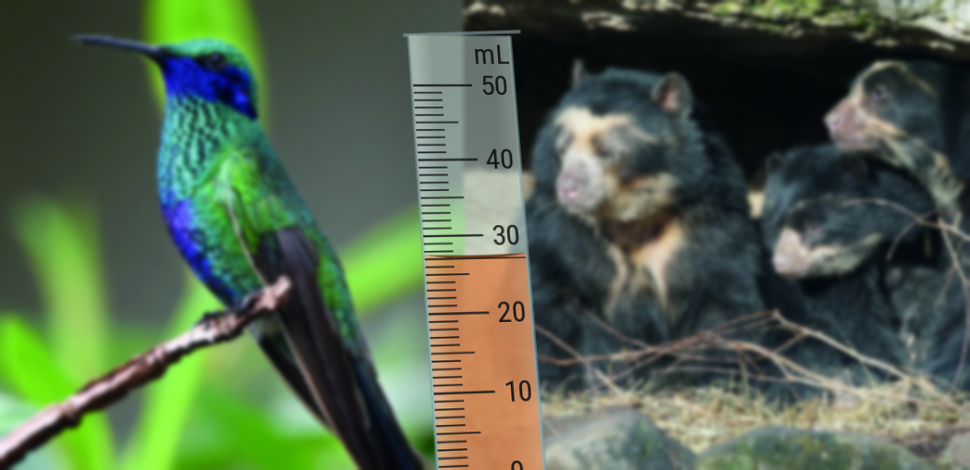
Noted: {"value": 27, "unit": "mL"}
